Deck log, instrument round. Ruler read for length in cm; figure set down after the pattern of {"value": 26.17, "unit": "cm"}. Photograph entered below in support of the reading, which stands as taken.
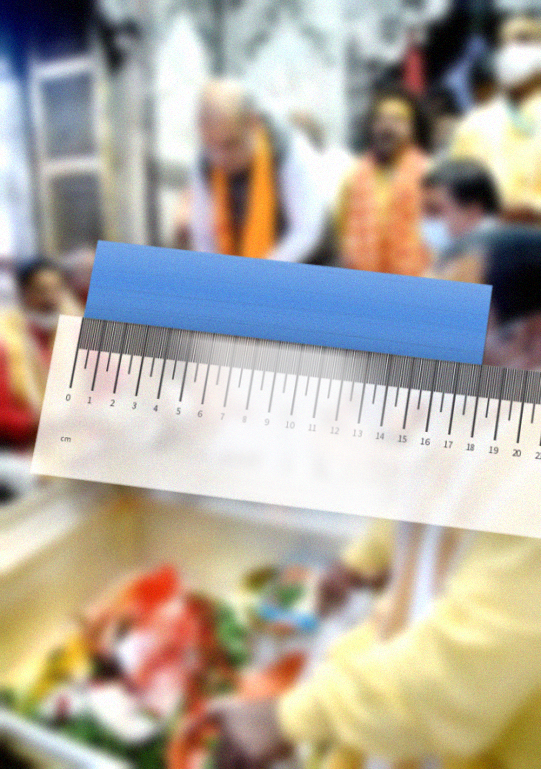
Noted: {"value": 18, "unit": "cm"}
